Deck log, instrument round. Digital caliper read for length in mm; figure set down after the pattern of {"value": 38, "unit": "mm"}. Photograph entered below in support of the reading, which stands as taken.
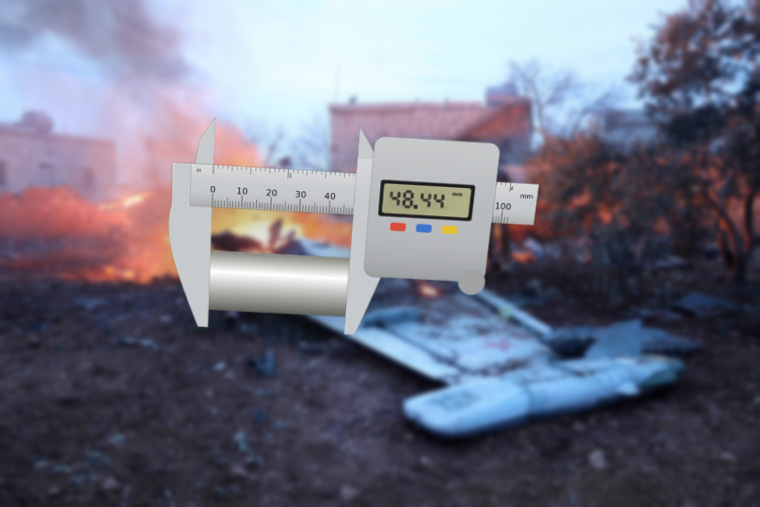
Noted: {"value": 48.44, "unit": "mm"}
